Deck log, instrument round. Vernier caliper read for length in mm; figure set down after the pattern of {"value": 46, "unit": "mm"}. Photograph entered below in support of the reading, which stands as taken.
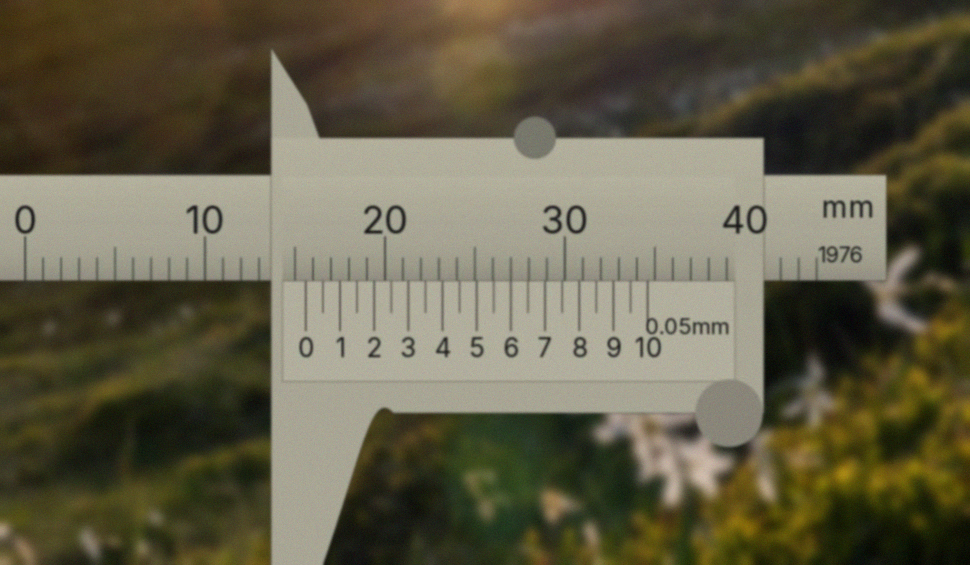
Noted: {"value": 15.6, "unit": "mm"}
